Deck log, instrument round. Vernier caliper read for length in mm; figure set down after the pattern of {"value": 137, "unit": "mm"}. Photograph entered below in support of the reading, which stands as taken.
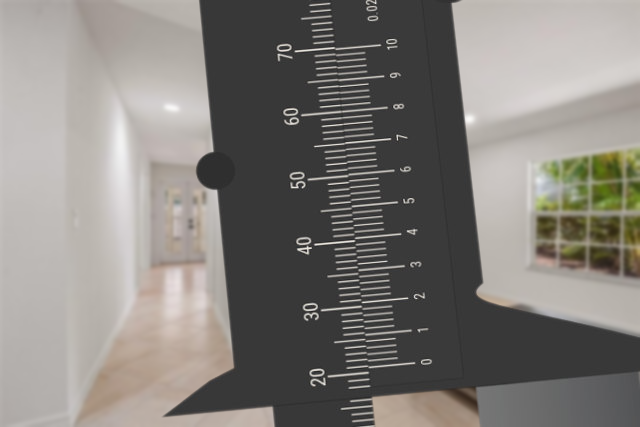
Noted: {"value": 20.8, "unit": "mm"}
